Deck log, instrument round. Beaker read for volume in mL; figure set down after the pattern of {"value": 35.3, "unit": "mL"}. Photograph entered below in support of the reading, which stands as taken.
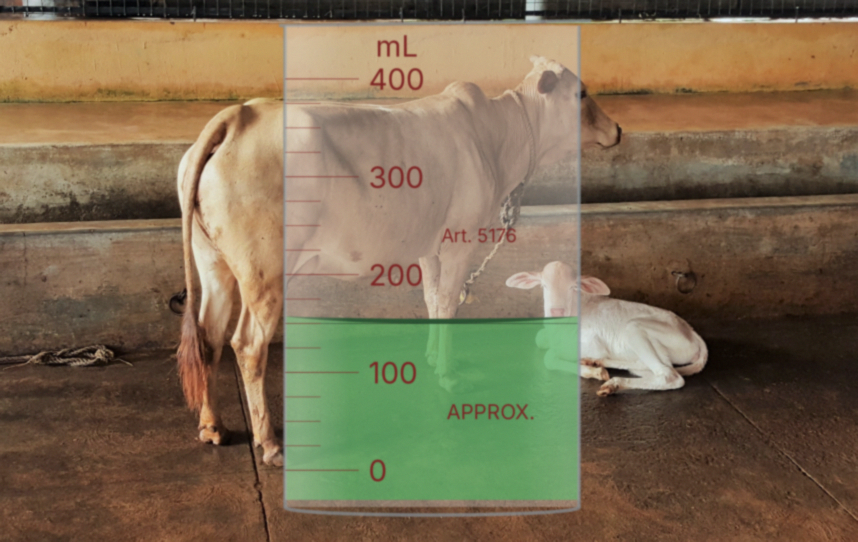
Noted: {"value": 150, "unit": "mL"}
